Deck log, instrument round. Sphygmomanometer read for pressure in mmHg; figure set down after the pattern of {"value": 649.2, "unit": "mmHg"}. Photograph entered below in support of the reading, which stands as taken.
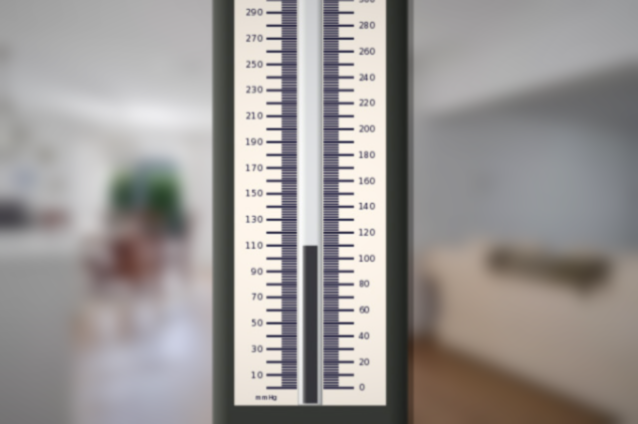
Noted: {"value": 110, "unit": "mmHg"}
